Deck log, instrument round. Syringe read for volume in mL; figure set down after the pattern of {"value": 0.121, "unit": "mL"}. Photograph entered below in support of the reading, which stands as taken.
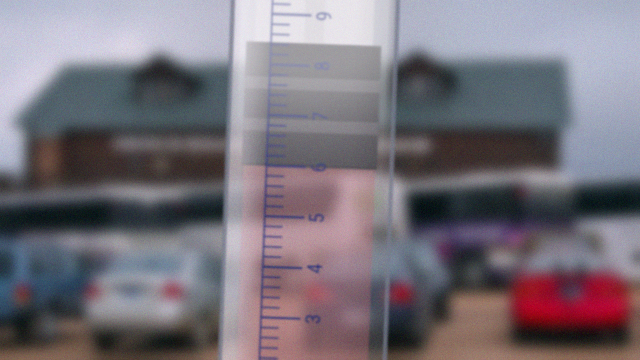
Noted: {"value": 6, "unit": "mL"}
